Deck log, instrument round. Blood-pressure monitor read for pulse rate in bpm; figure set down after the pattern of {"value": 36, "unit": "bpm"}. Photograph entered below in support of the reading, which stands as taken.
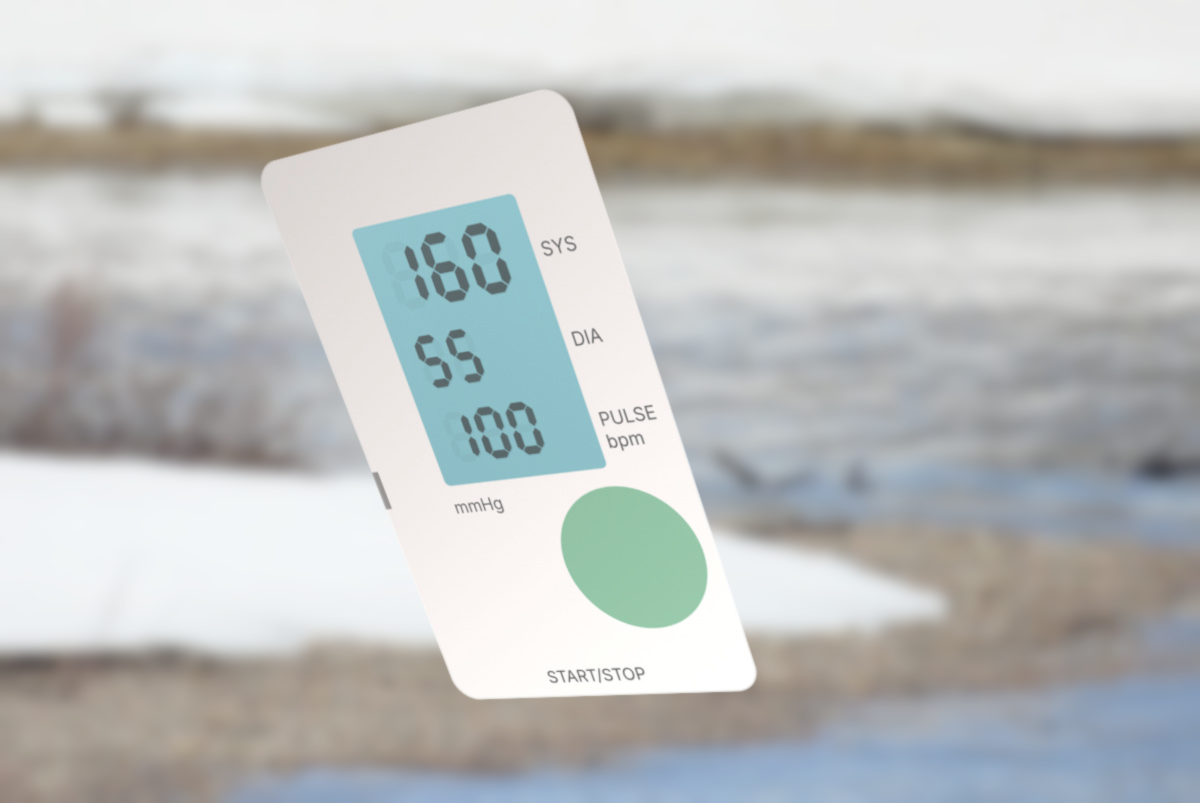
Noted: {"value": 100, "unit": "bpm"}
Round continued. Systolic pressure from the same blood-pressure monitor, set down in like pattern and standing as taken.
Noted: {"value": 160, "unit": "mmHg"}
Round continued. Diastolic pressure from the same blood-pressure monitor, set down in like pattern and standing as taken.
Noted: {"value": 55, "unit": "mmHg"}
